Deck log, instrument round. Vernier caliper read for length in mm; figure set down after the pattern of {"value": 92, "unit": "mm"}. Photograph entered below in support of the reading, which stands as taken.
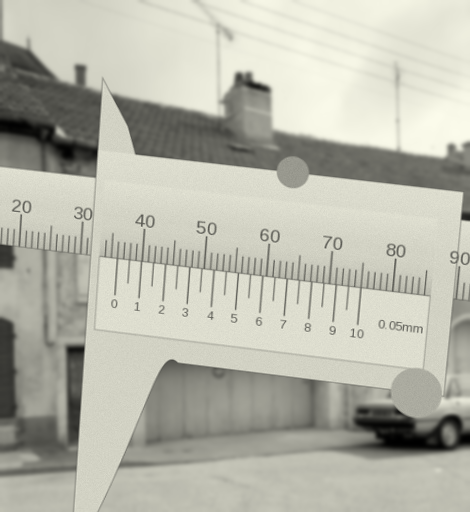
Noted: {"value": 36.0, "unit": "mm"}
